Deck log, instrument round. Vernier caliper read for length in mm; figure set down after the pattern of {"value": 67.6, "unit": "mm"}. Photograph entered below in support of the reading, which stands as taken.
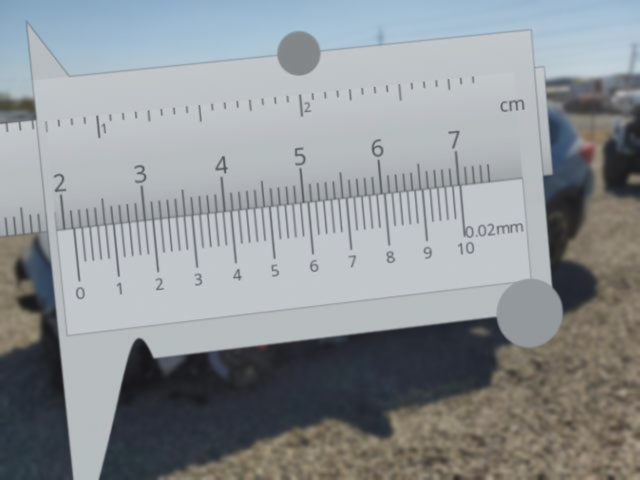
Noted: {"value": 21.2, "unit": "mm"}
